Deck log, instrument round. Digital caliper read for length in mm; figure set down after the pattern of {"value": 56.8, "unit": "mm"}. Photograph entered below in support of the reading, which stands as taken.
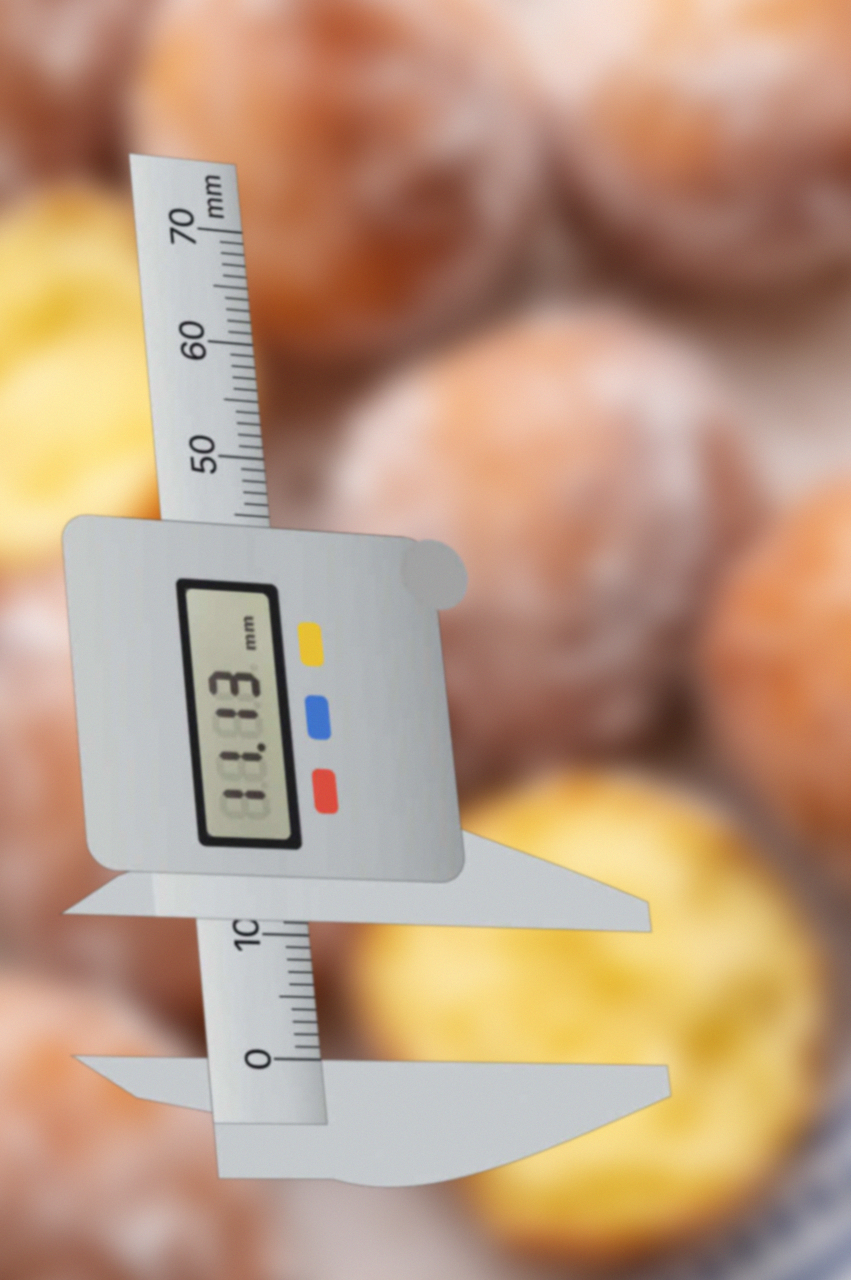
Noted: {"value": 11.13, "unit": "mm"}
